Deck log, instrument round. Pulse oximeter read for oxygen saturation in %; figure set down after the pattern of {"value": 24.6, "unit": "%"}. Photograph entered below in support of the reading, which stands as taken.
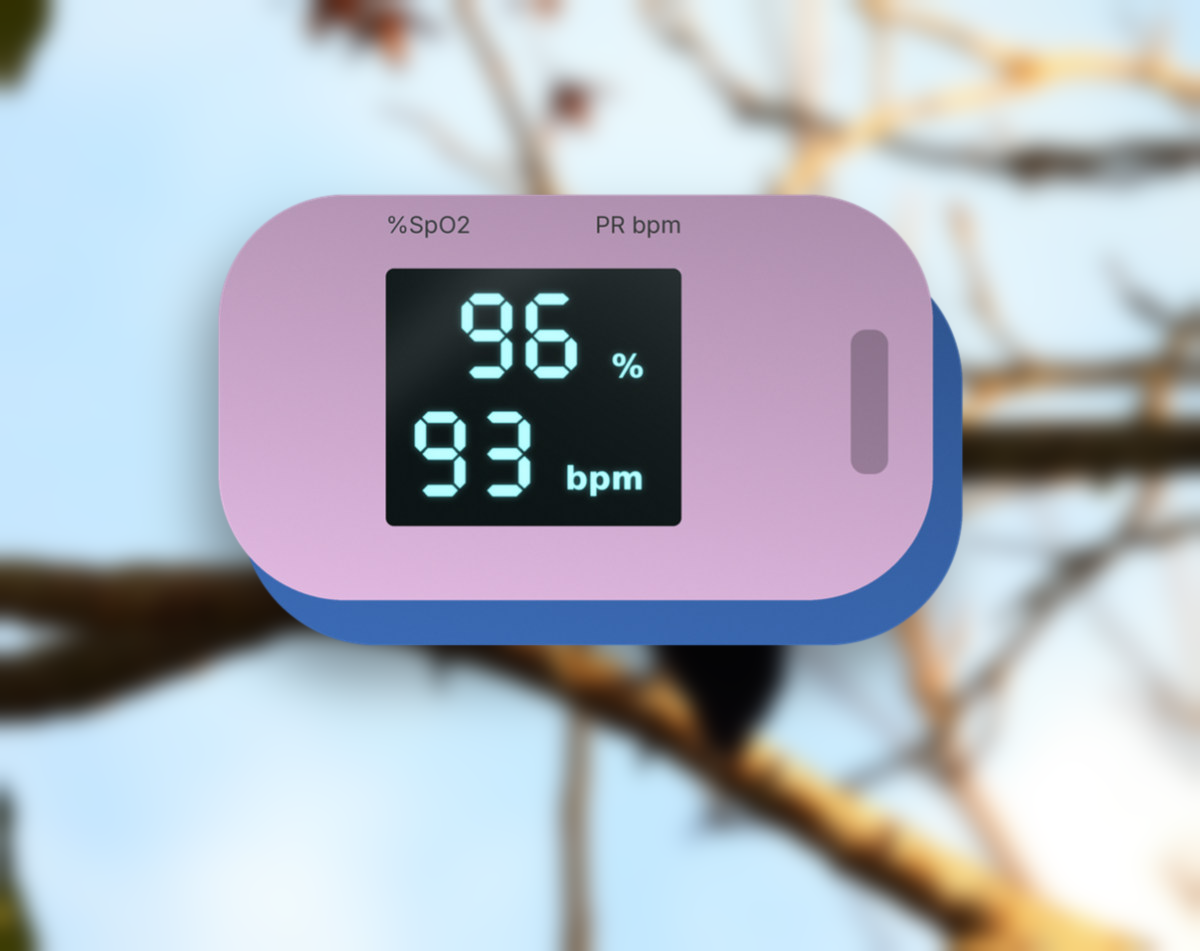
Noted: {"value": 96, "unit": "%"}
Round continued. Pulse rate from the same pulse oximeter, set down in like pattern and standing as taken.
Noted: {"value": 93, "unit": "bpm"}
